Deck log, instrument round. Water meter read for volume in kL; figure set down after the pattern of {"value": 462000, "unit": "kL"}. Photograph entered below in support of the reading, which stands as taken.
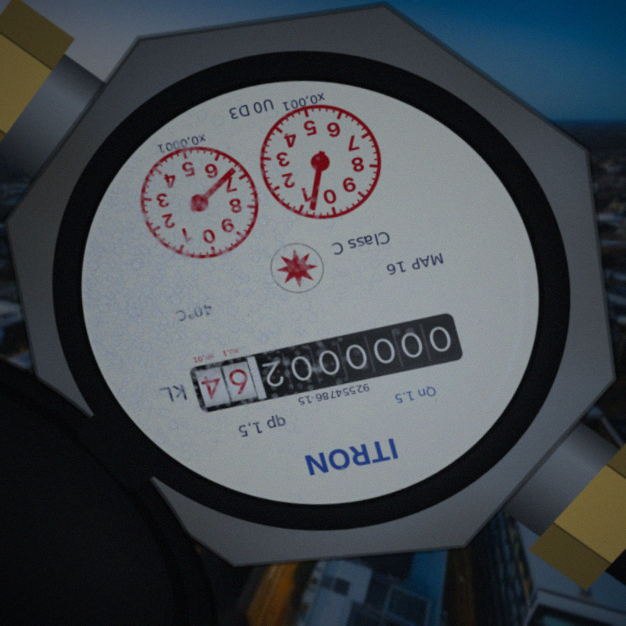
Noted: {"value": 2.6406, "unit": "kL"}
